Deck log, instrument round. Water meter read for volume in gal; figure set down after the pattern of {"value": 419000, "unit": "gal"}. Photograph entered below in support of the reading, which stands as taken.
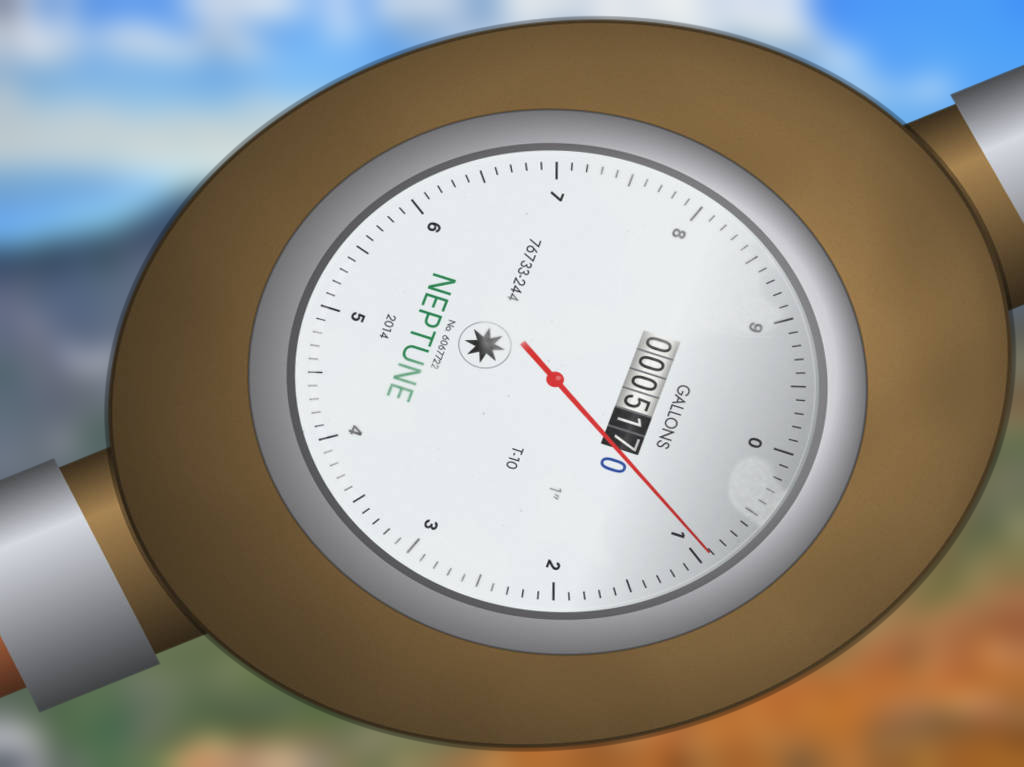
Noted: {"value": 5170.9, "unit": "gal"}
